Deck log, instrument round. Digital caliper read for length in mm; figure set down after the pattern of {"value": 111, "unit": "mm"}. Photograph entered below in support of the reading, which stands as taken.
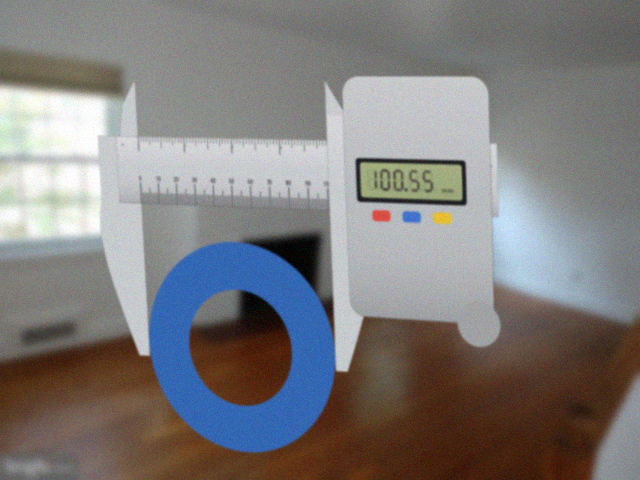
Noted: {"value": 100.55, "unit": "mm"}
